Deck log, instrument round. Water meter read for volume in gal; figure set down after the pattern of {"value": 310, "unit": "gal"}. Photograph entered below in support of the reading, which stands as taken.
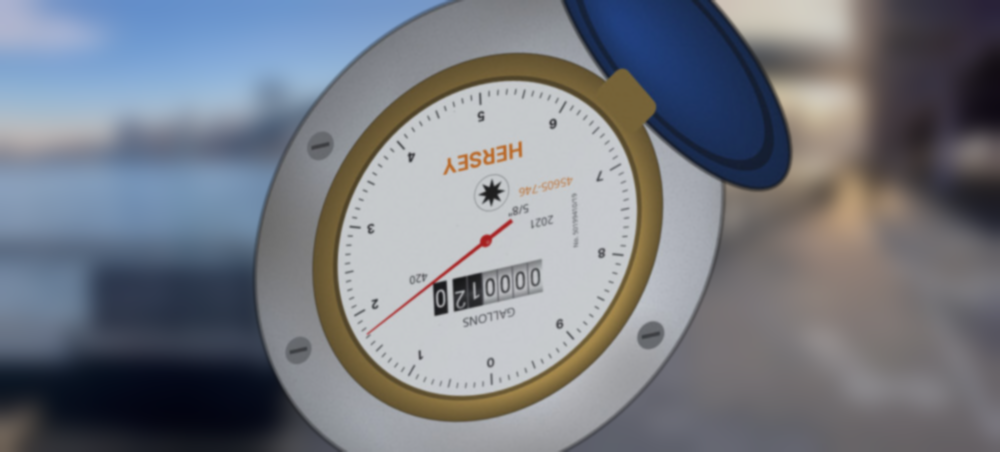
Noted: {"value": 121.7, "unit": "gal"}
